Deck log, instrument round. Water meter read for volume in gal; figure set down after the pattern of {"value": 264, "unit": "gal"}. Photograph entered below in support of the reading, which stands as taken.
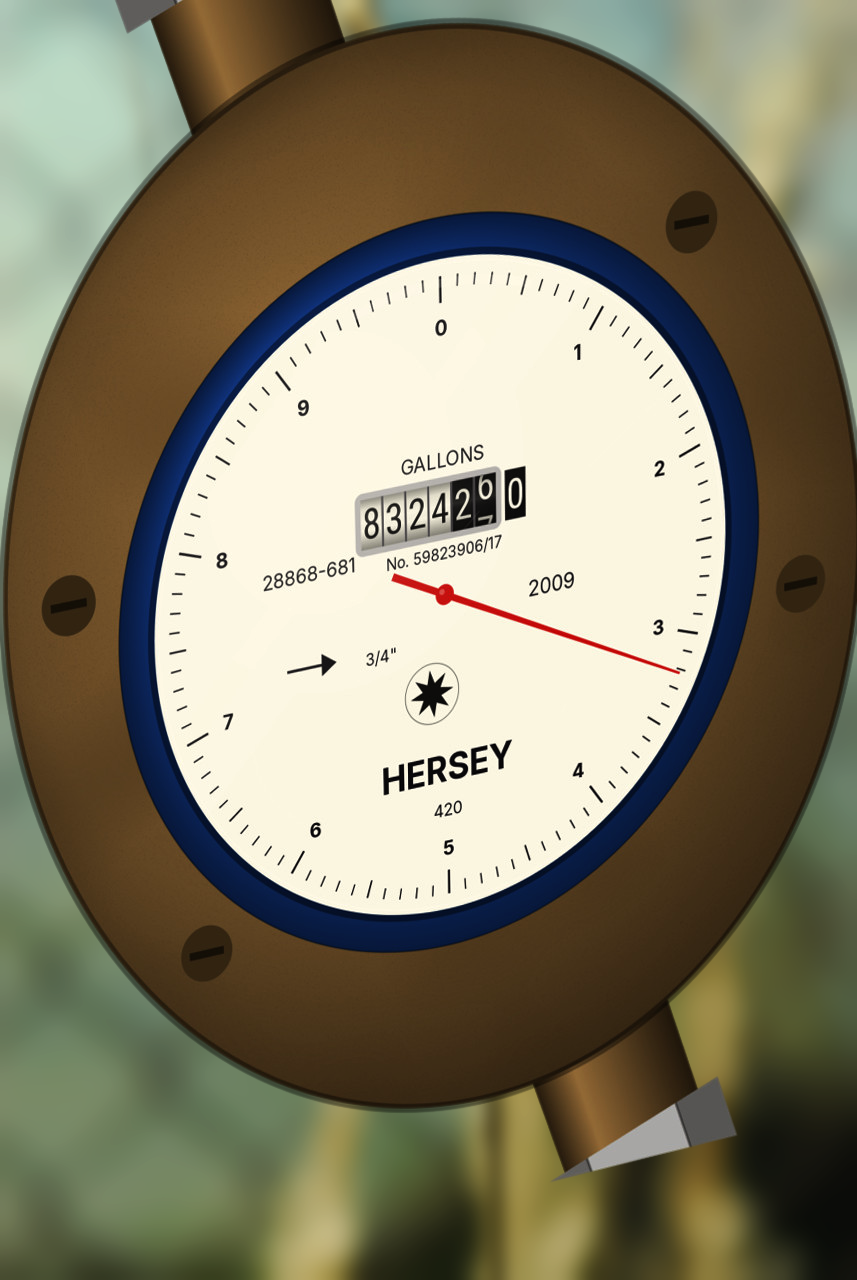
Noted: {"value": 8324263.2, "unit": "gal"}
